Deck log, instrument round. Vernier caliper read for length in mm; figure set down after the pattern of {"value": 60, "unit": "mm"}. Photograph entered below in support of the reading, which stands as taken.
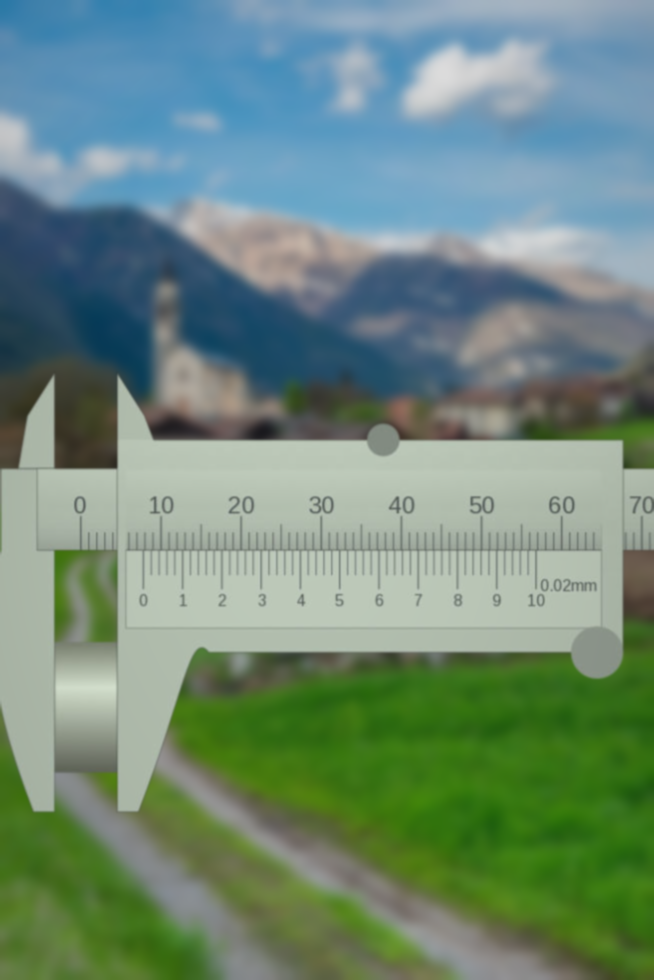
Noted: {"value": 7.8, "unit": "mm"}
